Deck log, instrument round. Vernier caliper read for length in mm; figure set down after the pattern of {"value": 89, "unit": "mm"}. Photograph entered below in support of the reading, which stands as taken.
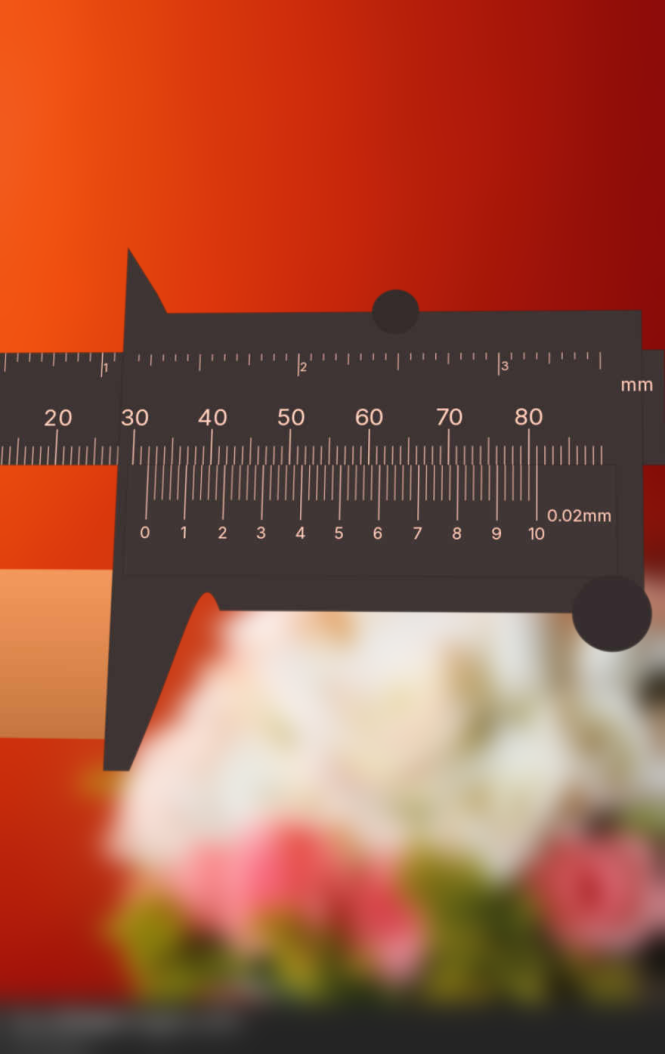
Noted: {"value": 32.0, "unit": "mm"}
